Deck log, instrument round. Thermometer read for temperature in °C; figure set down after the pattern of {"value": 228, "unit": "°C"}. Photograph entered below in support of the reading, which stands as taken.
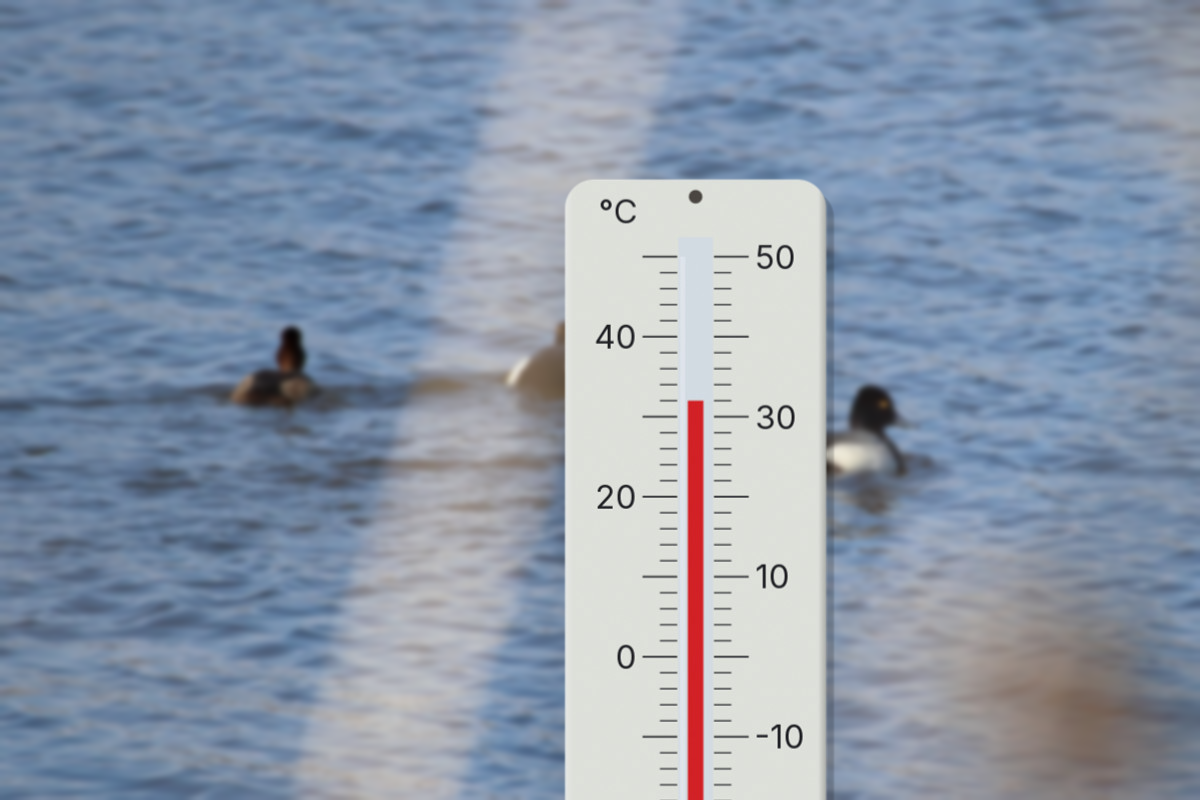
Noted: {"value": 32, "unit": "°C"}
